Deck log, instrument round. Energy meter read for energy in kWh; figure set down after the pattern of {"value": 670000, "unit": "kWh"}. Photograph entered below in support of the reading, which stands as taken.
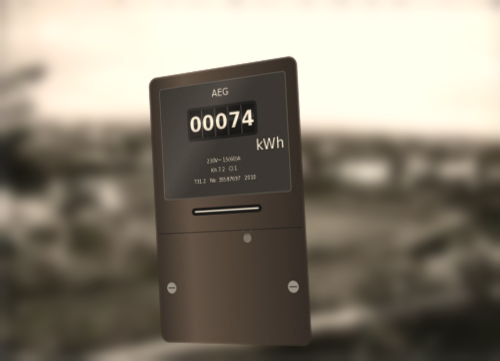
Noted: {"value": 74, "unit": "kWh"}
